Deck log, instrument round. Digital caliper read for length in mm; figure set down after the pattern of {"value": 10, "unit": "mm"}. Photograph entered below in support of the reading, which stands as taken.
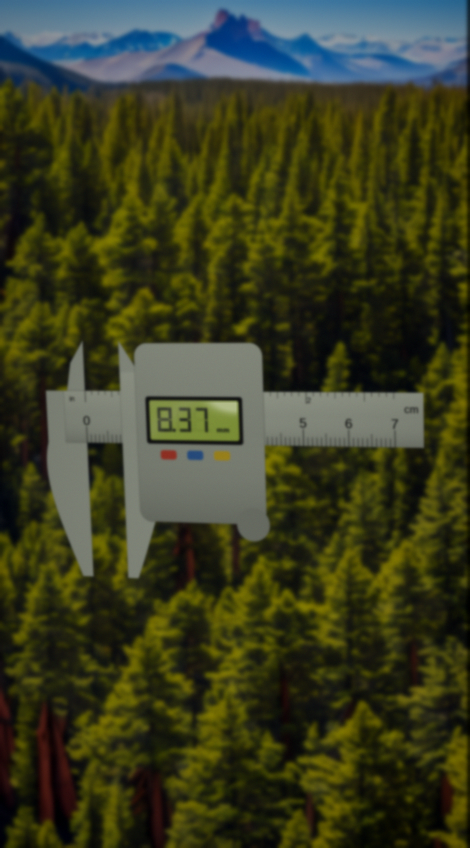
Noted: {"value": 8.37, "unit": "mm"}
